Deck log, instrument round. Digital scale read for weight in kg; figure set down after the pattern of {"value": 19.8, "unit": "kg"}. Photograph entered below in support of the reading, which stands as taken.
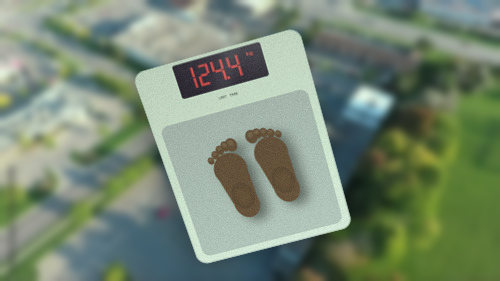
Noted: {"value": 124.4, "unit": "kg"}
